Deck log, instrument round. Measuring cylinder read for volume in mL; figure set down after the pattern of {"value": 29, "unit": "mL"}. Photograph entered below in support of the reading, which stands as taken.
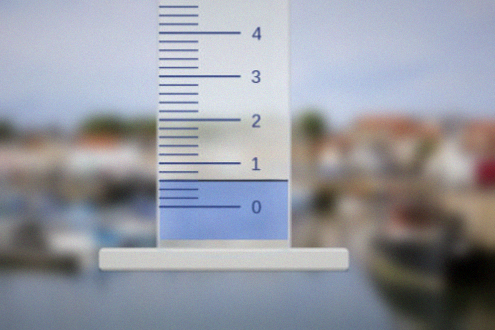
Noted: {"value": 0.6, "unit": "mL"}
